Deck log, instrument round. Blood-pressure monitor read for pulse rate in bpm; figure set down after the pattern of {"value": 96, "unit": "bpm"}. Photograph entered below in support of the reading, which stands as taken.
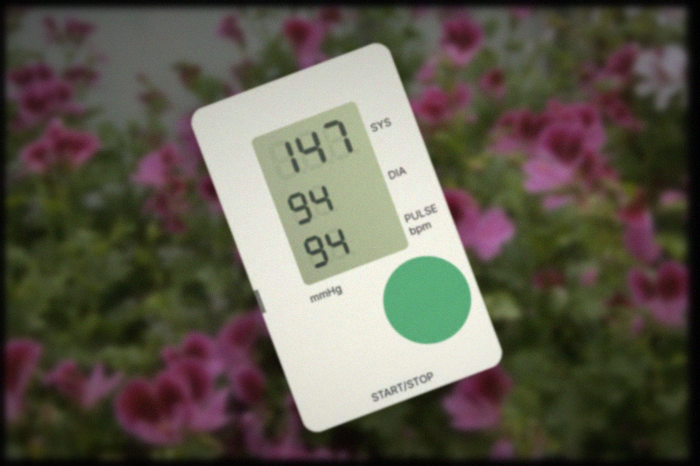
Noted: {"value": 94, "unit": "bpm"}
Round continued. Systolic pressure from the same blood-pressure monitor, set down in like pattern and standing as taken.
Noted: {"value": 147, "unit": "mmHg"}
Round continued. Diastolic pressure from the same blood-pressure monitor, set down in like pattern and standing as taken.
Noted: {"value": 94, "unit": "mmHg"}
